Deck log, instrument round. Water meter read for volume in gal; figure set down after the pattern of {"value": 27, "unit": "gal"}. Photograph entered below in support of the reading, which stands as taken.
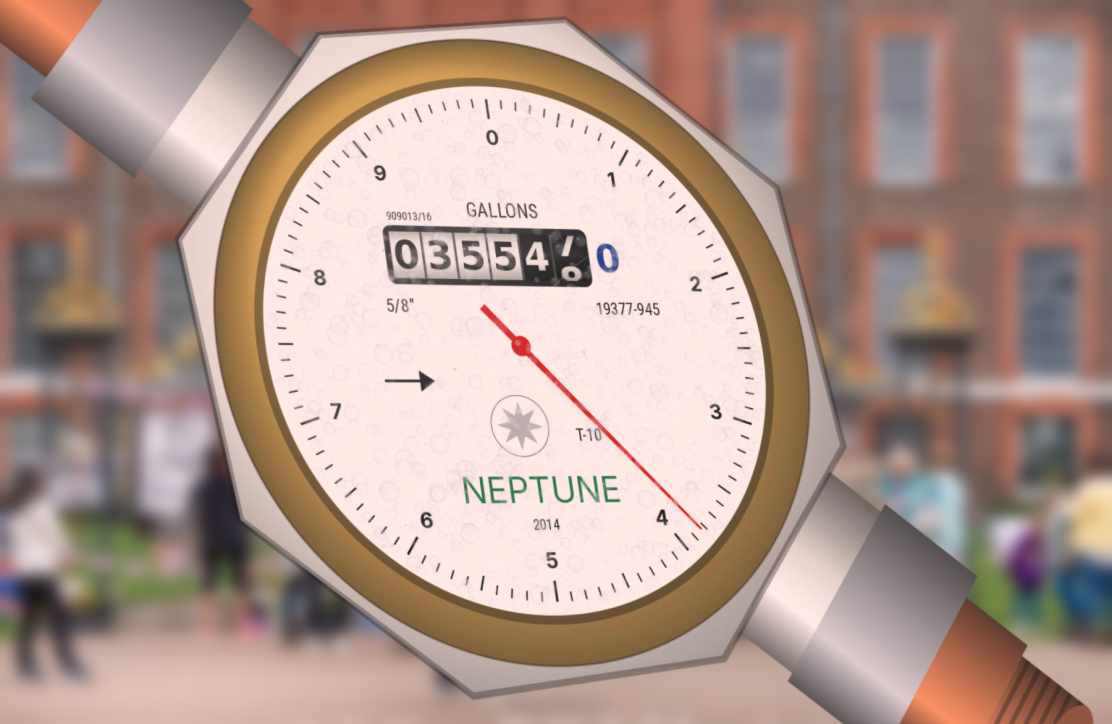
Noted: {"value": 355473.8, "unit": "gal"}
